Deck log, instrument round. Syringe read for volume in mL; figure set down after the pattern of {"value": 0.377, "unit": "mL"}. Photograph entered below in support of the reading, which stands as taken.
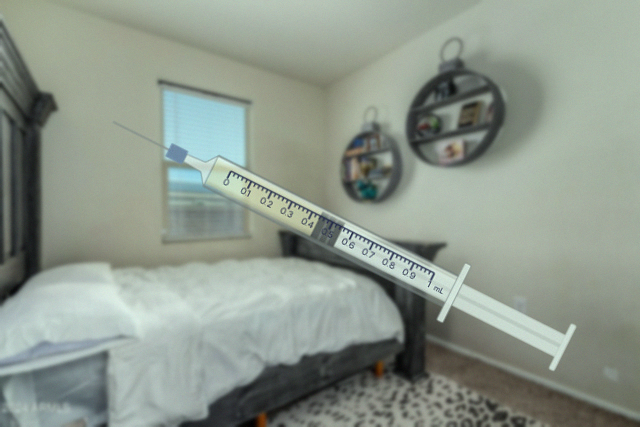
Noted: {"value": 0.44, "unit": "mL"}
